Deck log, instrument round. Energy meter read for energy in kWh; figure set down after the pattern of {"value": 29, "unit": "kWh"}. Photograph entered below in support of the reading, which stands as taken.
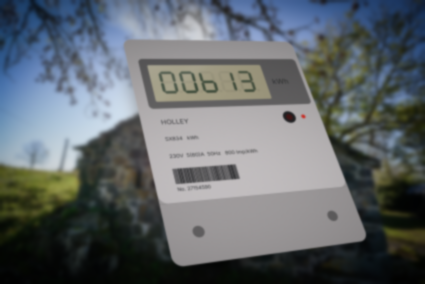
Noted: {"value": 613, "unit": "kWh"}
